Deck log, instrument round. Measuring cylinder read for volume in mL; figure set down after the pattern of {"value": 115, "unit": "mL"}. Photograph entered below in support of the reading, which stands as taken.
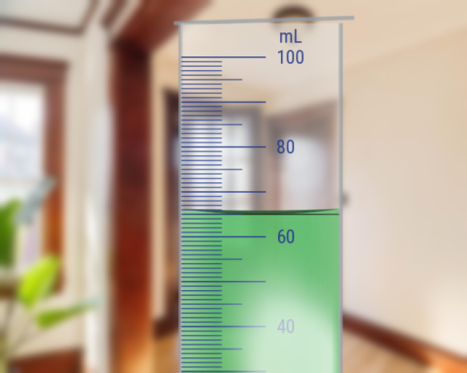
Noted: {"value": 65, "unit": "mL"}
